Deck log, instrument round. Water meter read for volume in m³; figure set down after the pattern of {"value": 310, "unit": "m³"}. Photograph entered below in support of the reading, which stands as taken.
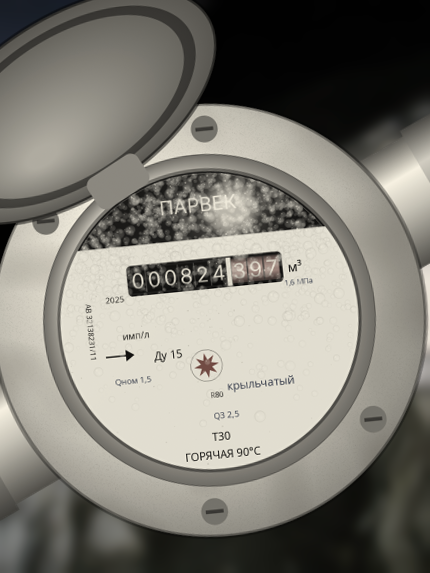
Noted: {"value": 824.397, "unit": "m³"}
